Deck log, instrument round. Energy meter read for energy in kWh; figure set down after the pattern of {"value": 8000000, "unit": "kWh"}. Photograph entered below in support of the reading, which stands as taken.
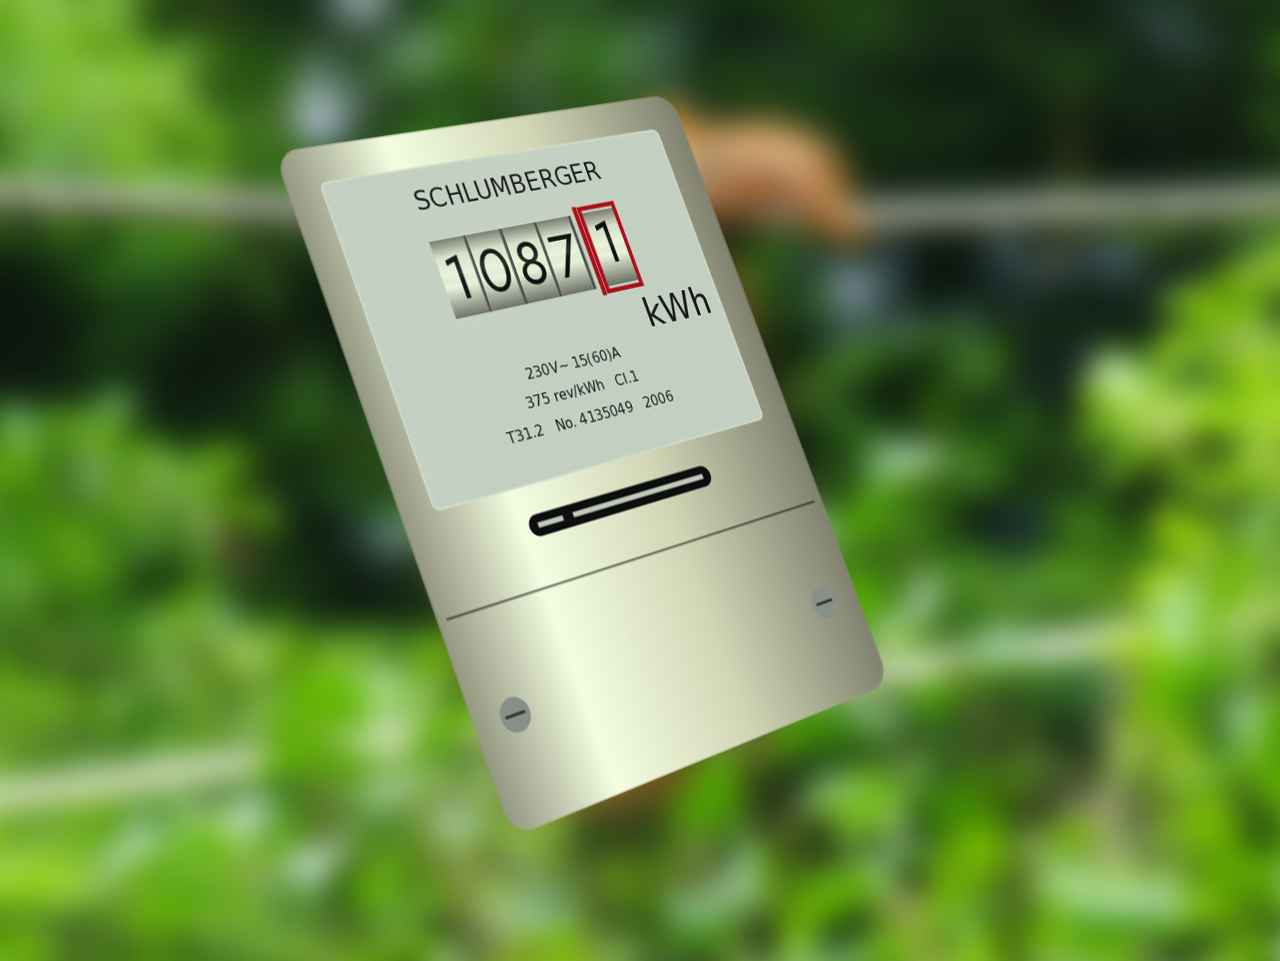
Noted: {"value": 1087.1, "unit": "kWh"}
